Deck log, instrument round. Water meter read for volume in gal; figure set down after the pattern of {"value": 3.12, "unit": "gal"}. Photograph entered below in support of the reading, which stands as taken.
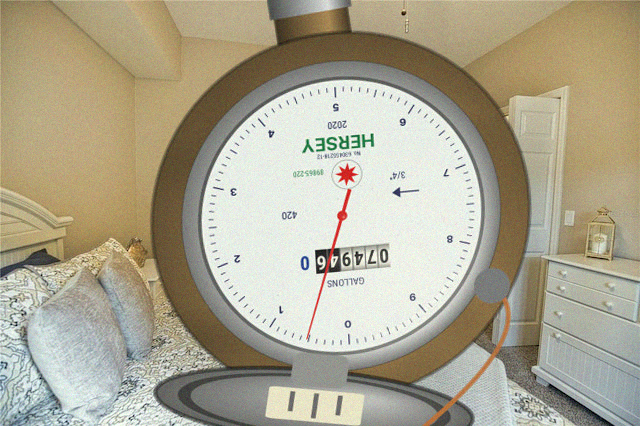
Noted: {"value": 749460.5, "unit": "gal"}
